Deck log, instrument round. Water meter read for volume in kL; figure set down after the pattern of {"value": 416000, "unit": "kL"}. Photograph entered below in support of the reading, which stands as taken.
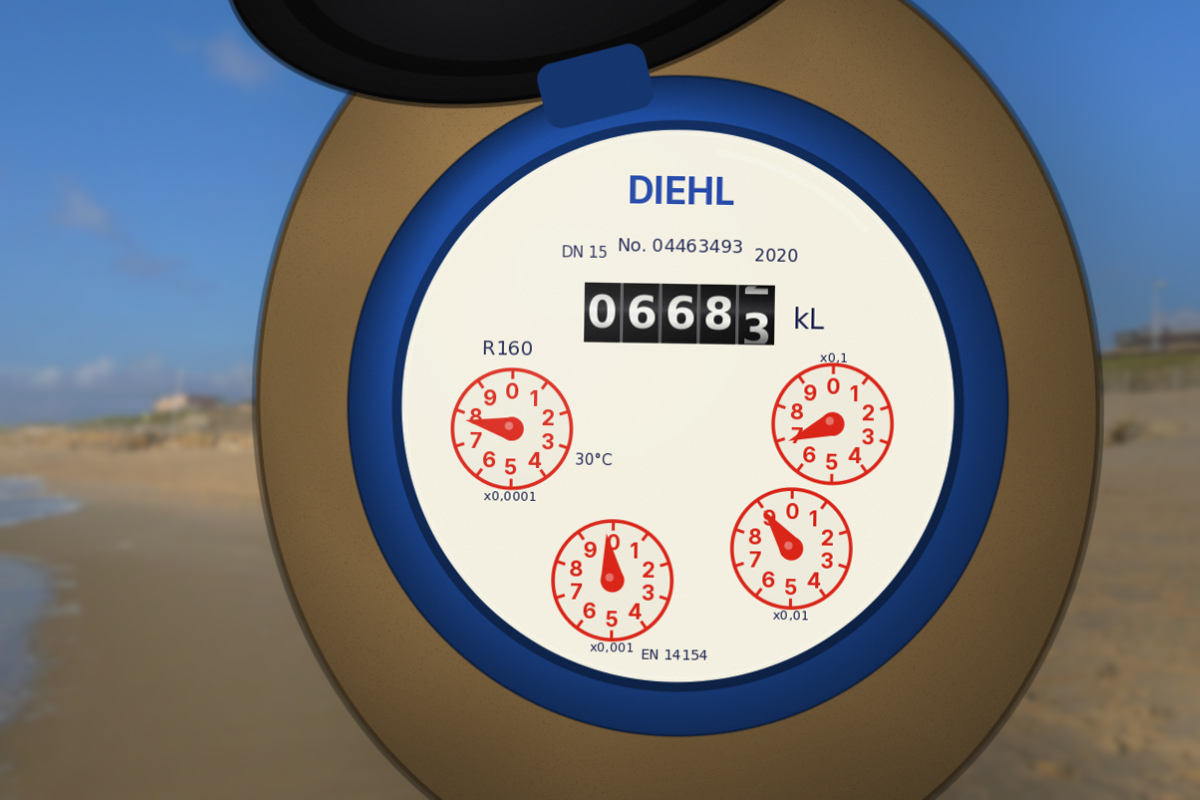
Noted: {"value": 6682.6897, "unit": "kL"}
